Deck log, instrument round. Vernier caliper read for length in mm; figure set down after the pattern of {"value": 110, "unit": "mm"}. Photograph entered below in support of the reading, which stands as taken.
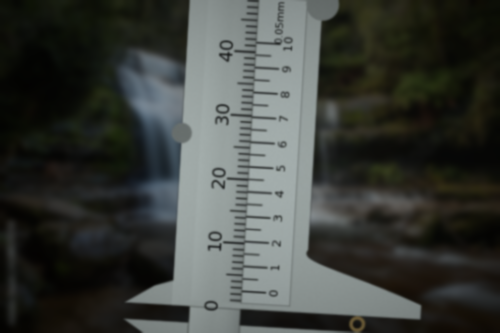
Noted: {"value": 2.5, "unit": "mm"}
